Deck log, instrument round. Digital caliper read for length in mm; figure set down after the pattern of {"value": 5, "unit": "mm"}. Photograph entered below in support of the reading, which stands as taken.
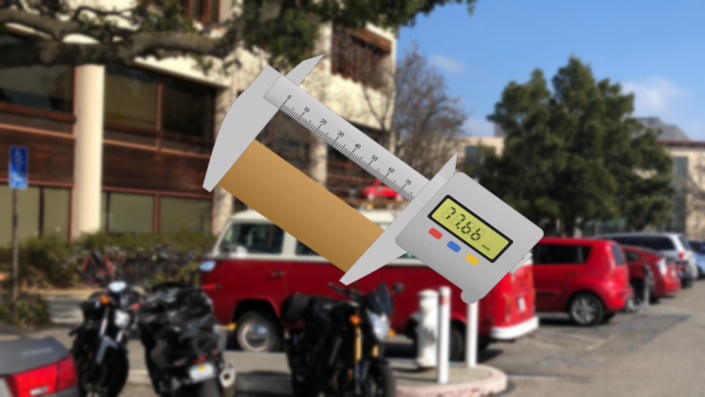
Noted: {"value": 77.66, "unit": "mm"}
